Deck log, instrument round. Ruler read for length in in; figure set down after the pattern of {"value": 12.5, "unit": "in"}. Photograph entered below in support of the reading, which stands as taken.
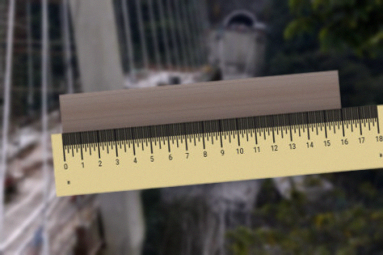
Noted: {"value": 16, "unit": "in"}
